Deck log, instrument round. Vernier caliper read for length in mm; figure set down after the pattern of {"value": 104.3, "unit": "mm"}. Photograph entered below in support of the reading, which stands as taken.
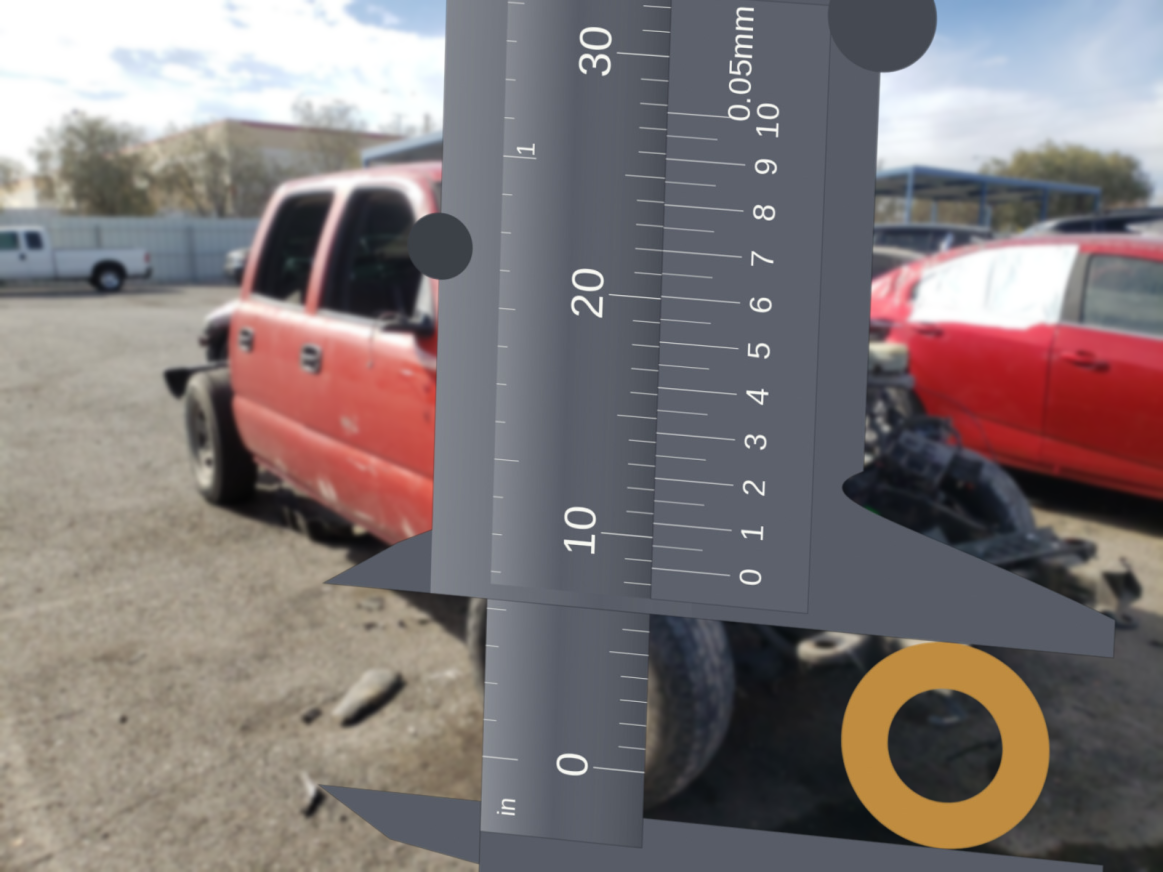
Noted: {"value": 8.70, "unit": "mm"}
